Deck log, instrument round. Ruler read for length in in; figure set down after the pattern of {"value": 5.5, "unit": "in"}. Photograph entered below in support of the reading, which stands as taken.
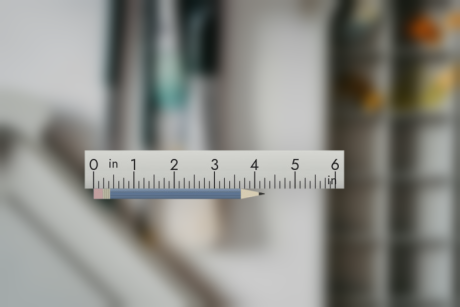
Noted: {"value": 4.25, "unit": "in"}
